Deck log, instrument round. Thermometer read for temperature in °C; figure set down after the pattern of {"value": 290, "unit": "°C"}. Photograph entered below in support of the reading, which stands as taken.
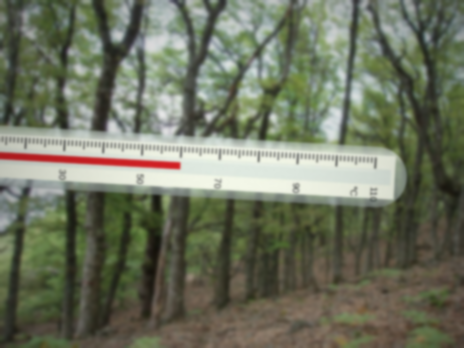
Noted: {"value": 60, "unit": "°C"}
